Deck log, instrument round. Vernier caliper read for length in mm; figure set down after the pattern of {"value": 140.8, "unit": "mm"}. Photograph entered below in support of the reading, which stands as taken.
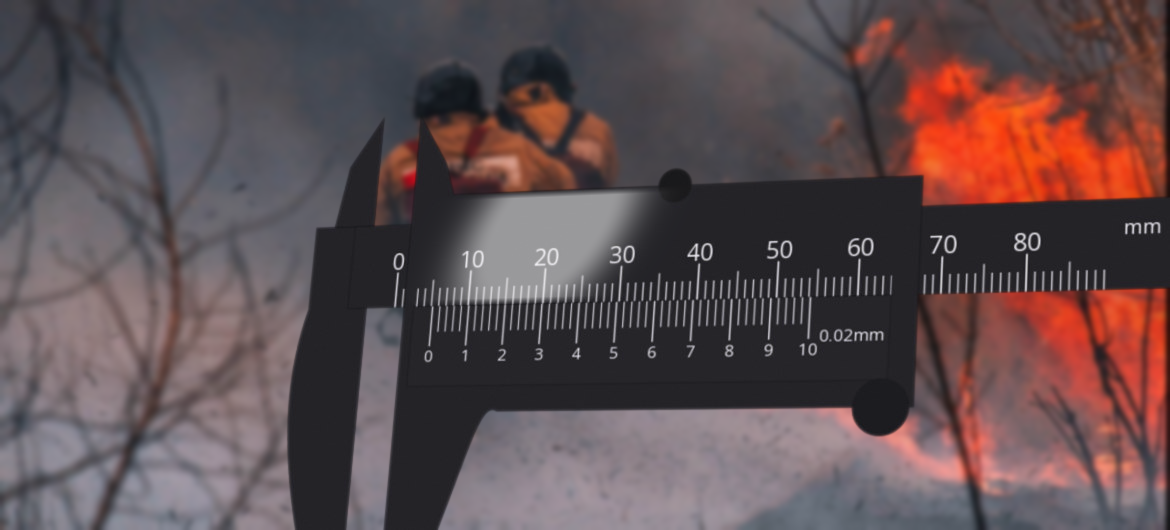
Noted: {"value": 5.2, "unit": "mm"}
